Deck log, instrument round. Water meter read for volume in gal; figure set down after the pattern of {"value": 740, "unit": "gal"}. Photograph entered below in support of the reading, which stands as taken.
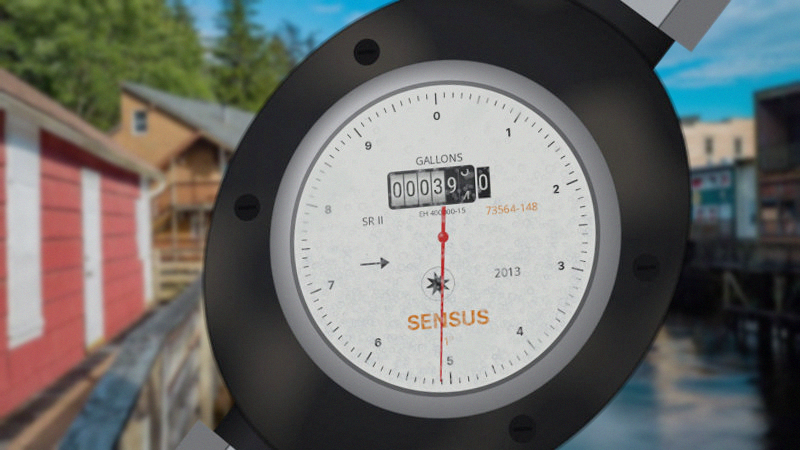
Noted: {"value": 3935.1, "unit": "gal"}
